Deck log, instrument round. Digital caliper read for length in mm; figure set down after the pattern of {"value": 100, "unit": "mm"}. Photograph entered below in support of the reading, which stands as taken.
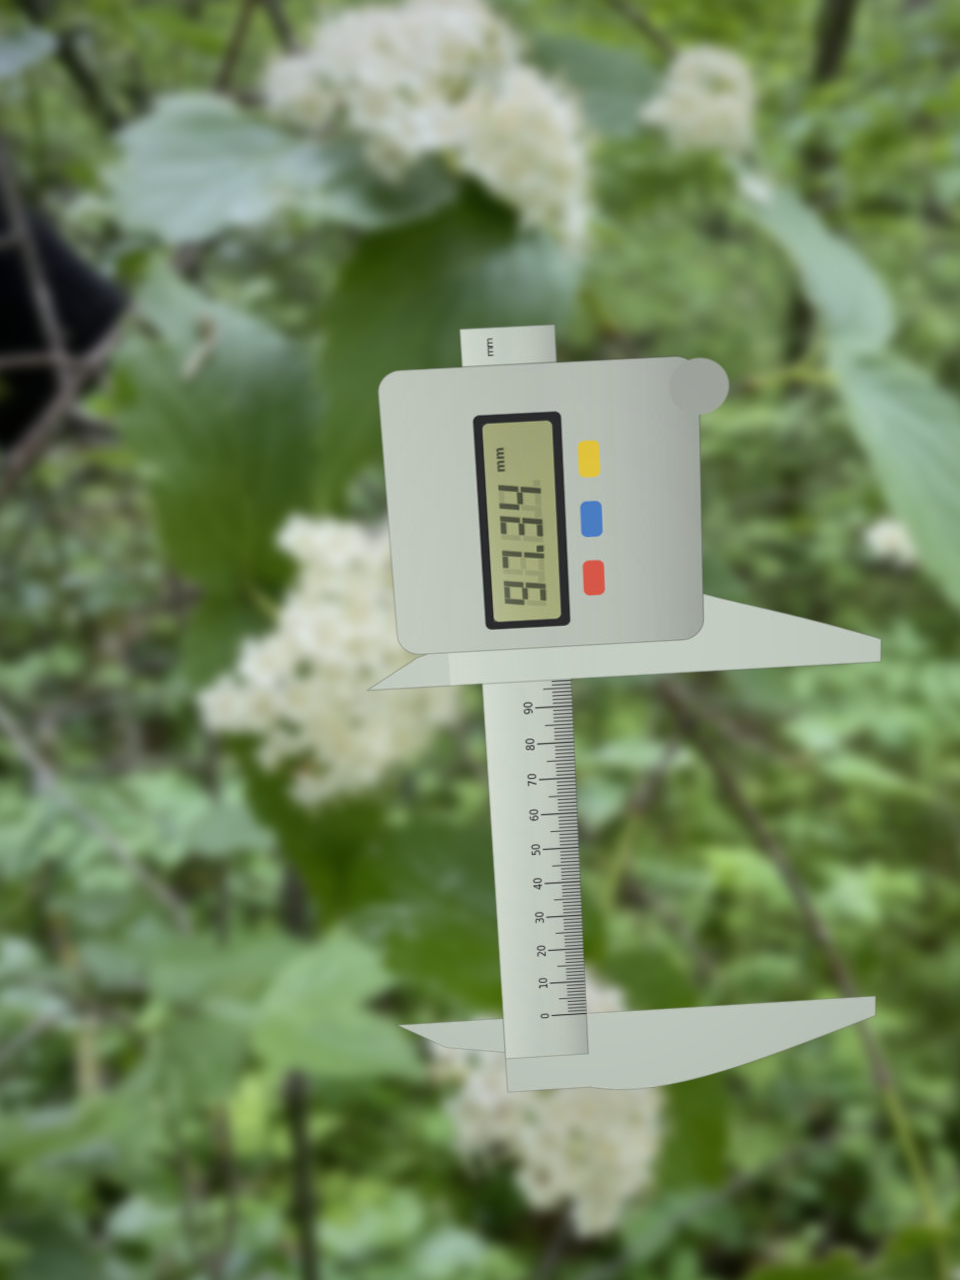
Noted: {"value": 97.34, "unit": "mm"}
